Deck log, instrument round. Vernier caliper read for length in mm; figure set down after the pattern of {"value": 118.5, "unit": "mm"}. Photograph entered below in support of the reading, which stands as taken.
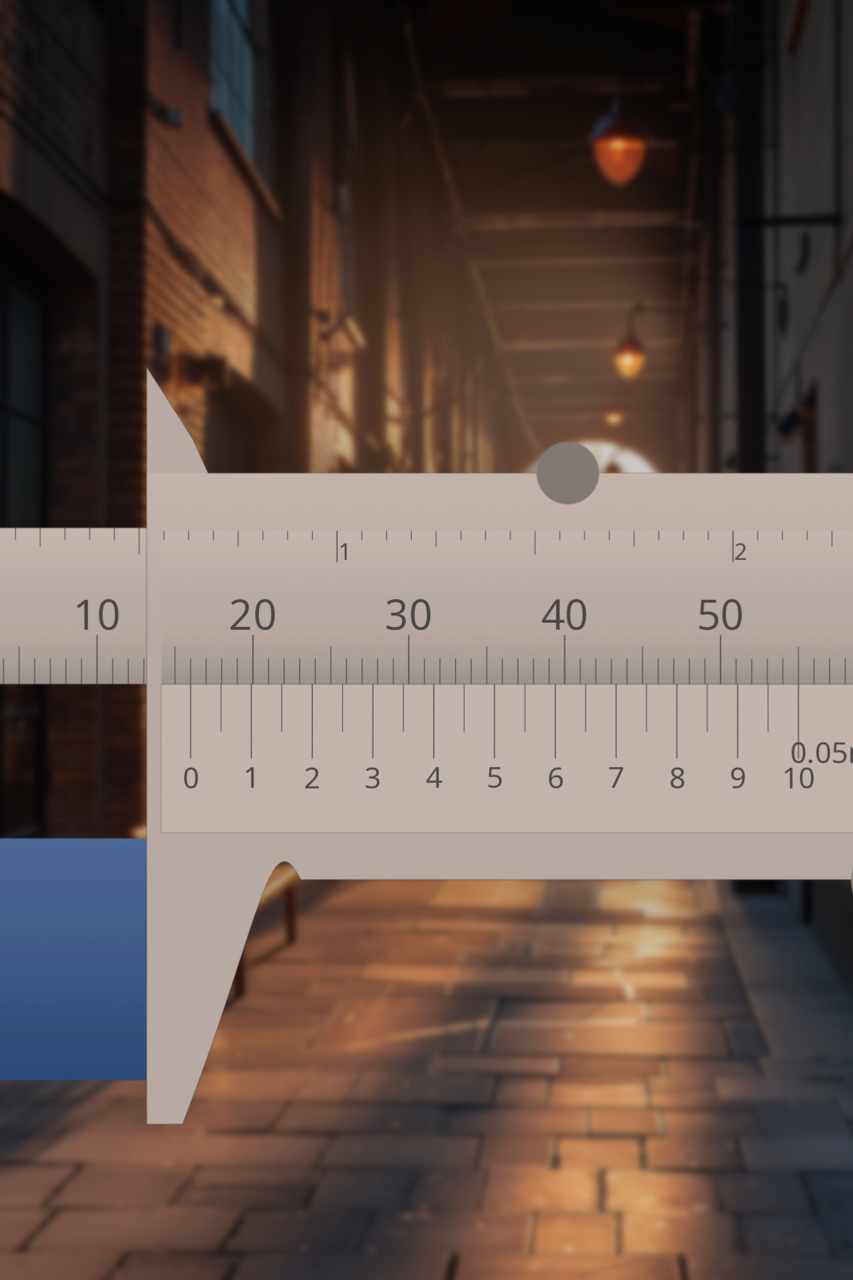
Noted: {"value": 16.0, "unit": "mm"}
